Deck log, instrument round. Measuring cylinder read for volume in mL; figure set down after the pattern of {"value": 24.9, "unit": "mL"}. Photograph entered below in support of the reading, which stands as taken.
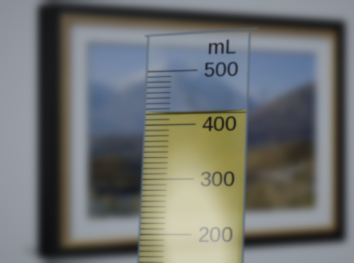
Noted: {"value": 420, "unit": "mL"}
